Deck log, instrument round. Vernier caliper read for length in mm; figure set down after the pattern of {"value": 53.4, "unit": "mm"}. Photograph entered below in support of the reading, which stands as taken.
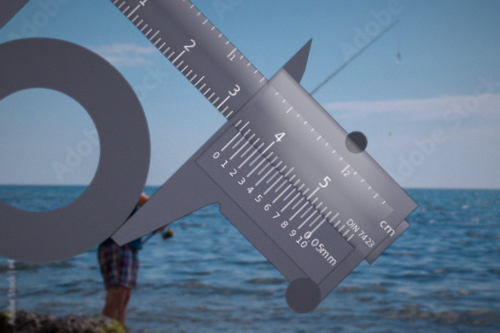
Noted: {"value": 35.2, "unit": "mm"}
